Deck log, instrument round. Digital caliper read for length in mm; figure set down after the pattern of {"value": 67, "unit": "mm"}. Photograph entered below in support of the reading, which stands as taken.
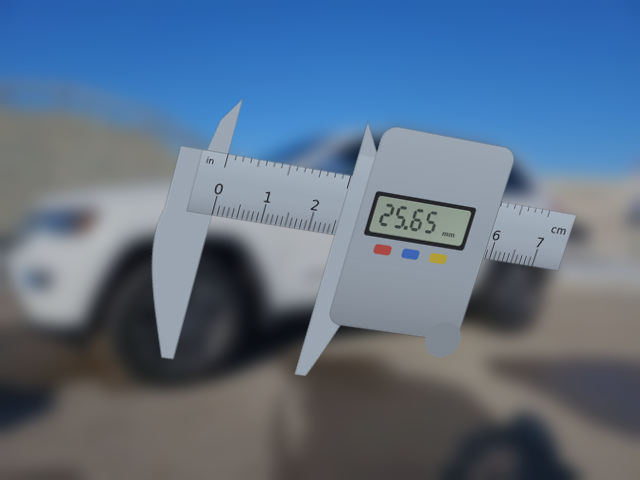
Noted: {"value": 25.65, "unit": "mm"}
